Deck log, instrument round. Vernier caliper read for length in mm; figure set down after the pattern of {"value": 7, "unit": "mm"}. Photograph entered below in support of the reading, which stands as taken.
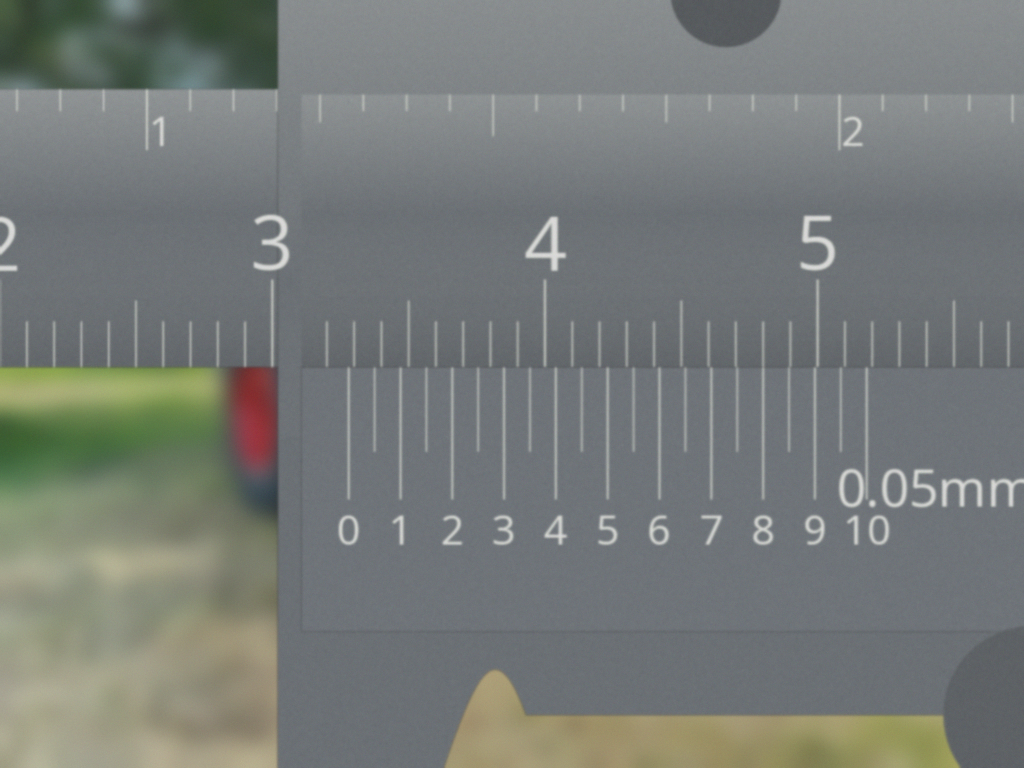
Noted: {"value": 32.8, "unit": "mm"}
